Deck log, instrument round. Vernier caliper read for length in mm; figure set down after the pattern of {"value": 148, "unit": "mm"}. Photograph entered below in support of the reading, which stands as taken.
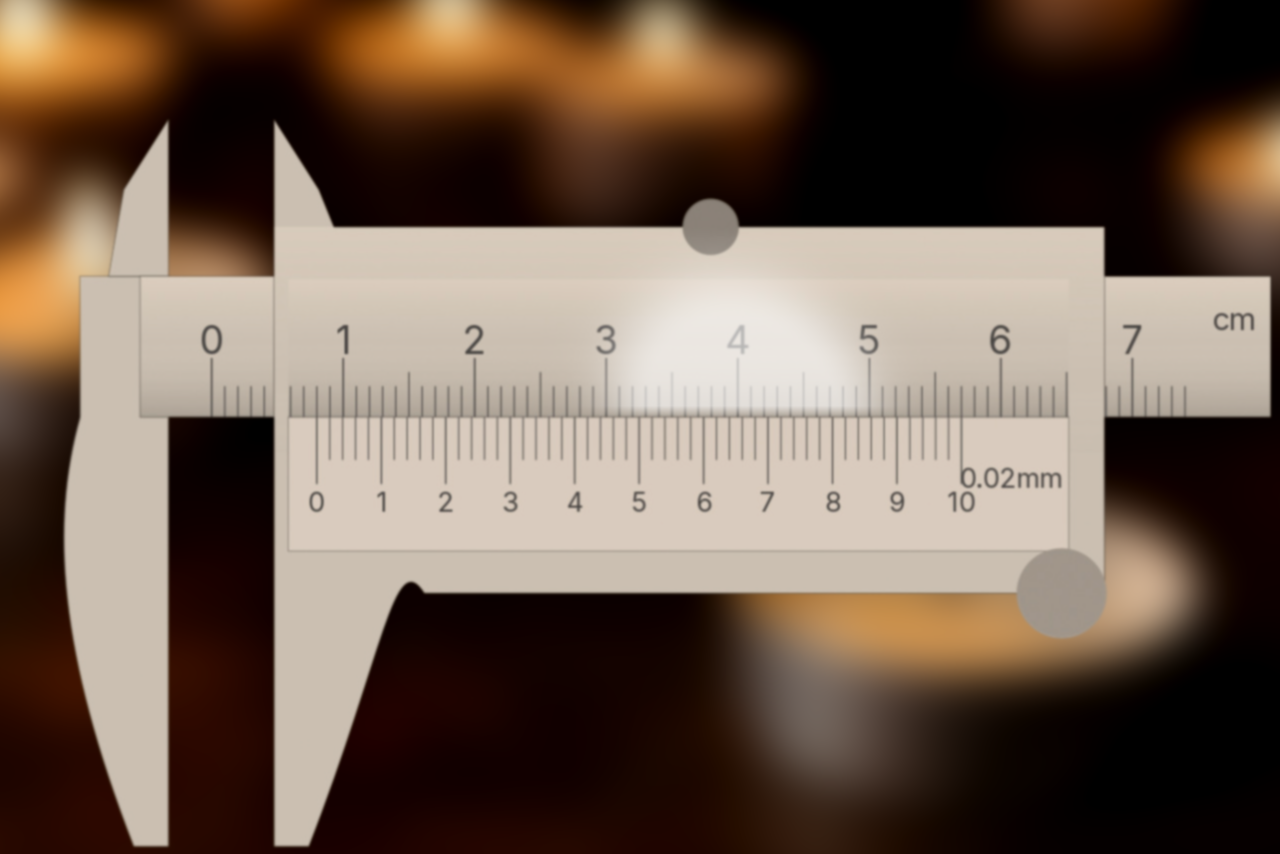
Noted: {"value": 8.0, "unit": "mm"}
